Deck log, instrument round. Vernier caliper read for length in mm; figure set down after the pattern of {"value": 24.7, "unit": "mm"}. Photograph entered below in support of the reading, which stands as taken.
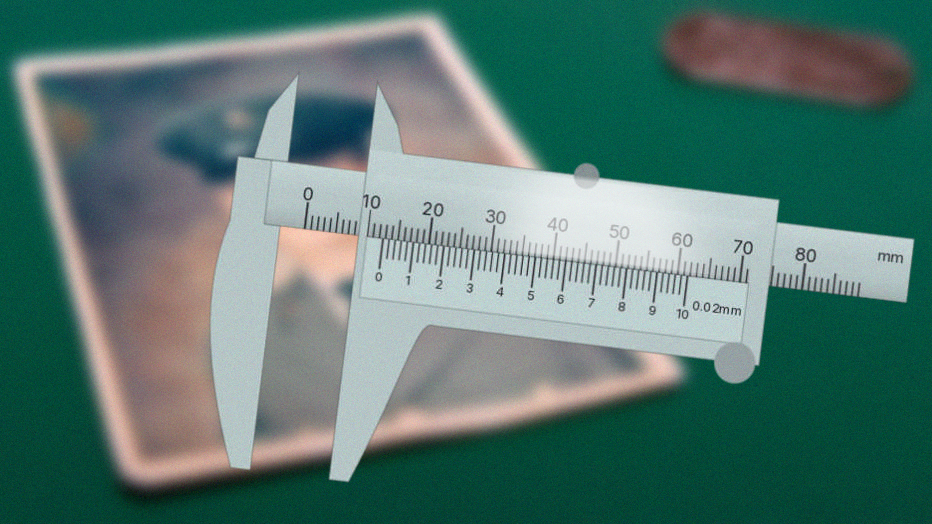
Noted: {"value": 12.6, "unit": "mm"}
